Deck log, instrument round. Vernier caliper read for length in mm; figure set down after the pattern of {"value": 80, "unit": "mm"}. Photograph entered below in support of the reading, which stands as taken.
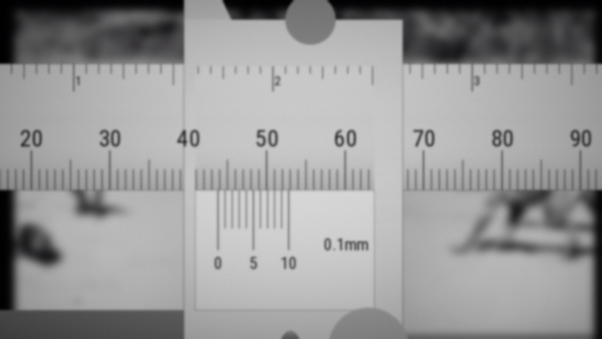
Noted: {"value": 43.8, "unit": "mm"}
